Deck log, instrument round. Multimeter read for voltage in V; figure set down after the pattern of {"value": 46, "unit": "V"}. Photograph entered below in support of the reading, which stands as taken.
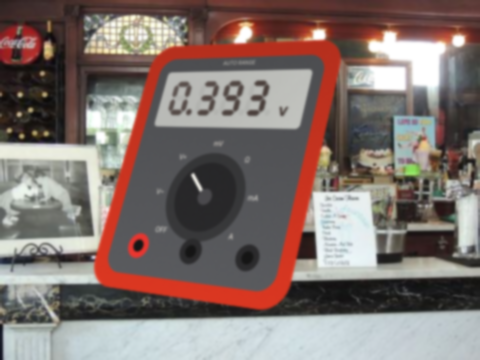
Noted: {"value": 0.393, "unit": "V"}
